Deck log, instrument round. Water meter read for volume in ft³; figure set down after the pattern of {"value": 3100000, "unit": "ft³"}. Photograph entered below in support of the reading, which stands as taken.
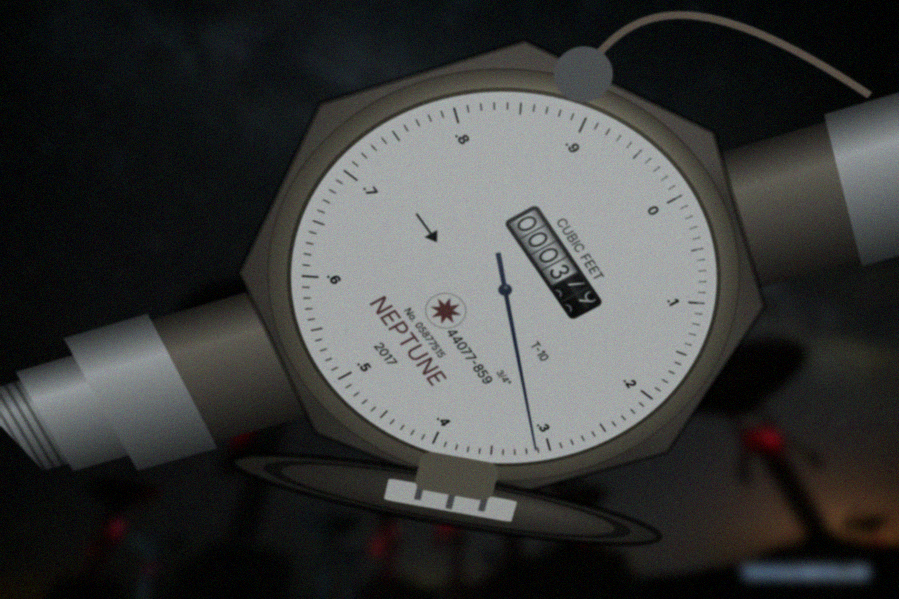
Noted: {"value": 379.31, "unit": "ft³"}
